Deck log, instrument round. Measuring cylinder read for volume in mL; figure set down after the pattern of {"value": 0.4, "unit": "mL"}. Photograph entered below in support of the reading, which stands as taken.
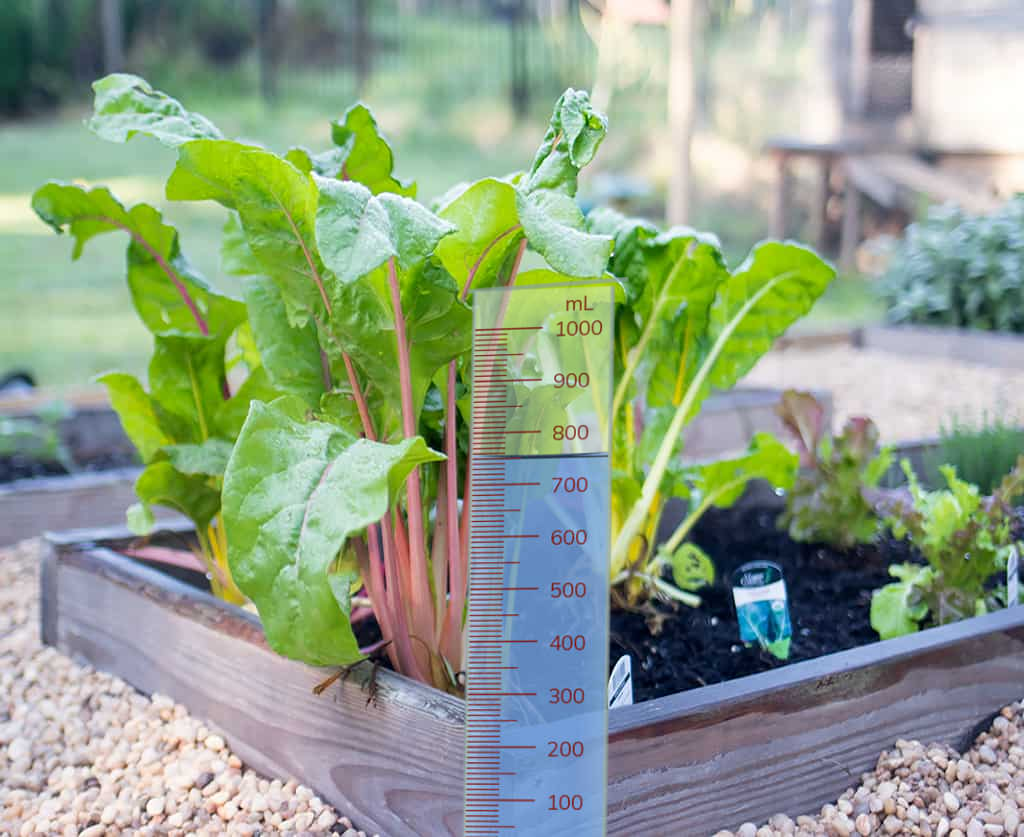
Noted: {"value": 750, "unit": "mL"}
